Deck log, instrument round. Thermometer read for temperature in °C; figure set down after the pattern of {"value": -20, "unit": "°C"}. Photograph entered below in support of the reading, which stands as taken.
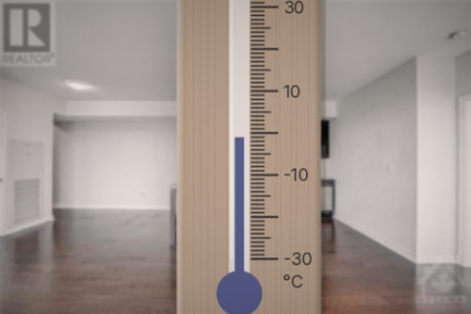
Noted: {"value": -1, "unit": "°C"}
